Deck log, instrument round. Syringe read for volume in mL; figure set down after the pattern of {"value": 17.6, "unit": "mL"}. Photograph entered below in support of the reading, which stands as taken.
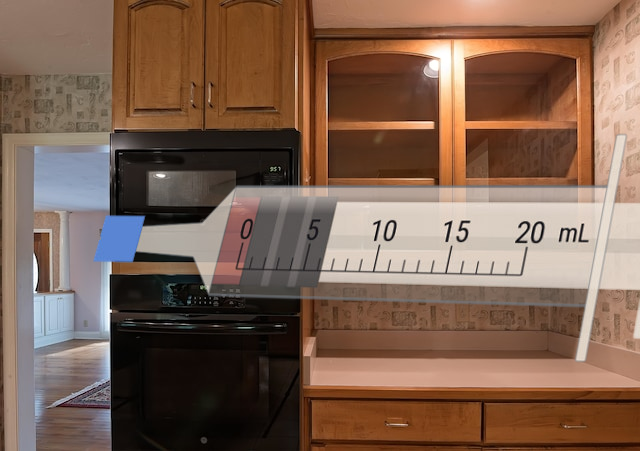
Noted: {"value": 0.5, "unit": "mL"}
